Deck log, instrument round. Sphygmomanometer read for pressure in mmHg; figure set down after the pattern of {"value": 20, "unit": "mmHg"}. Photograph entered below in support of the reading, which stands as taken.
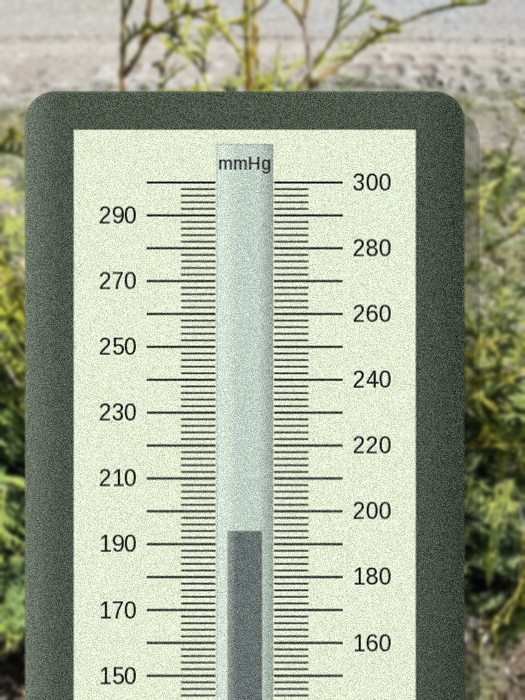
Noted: {"value": 194, "unit": "mmHg"}
